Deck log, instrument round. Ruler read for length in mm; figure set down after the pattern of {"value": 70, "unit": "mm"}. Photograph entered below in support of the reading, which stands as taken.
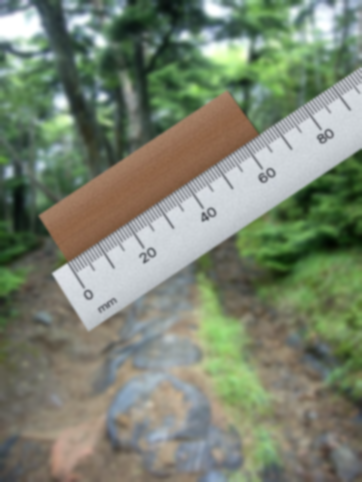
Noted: {"value": 65, "unit": "mm"}
